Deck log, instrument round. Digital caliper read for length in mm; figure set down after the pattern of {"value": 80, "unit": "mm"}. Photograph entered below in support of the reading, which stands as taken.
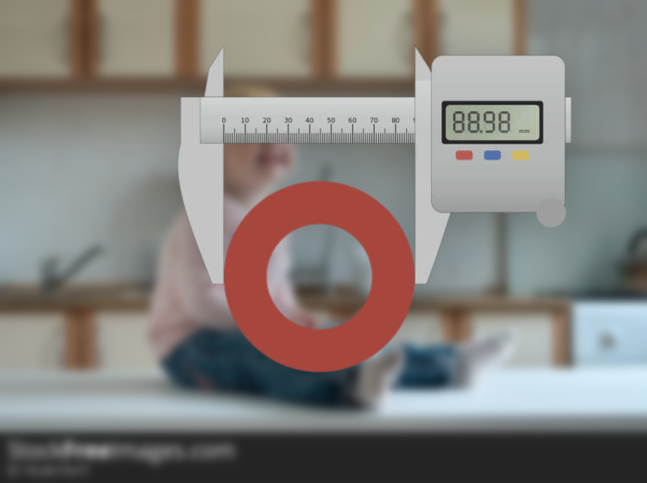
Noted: {"value": 88.98, "unit": "mm"}
